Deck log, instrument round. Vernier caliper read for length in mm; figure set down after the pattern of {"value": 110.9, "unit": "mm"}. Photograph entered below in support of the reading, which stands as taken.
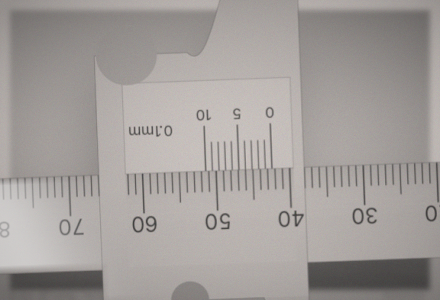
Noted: {"value": 42.4, "unit": "mm"}
